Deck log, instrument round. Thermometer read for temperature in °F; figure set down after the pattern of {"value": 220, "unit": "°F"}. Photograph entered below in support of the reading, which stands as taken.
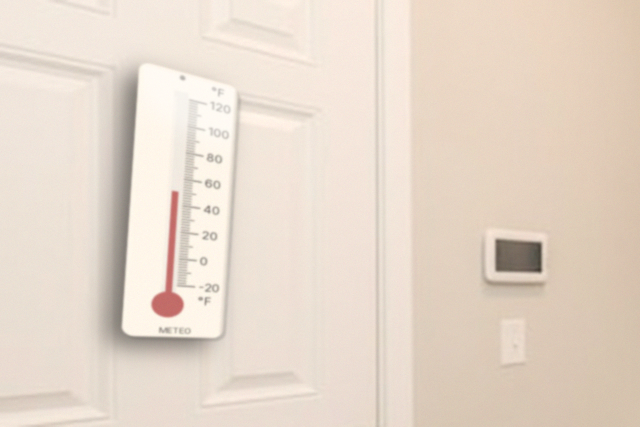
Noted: {"value": 50, "unit": "°F"}
